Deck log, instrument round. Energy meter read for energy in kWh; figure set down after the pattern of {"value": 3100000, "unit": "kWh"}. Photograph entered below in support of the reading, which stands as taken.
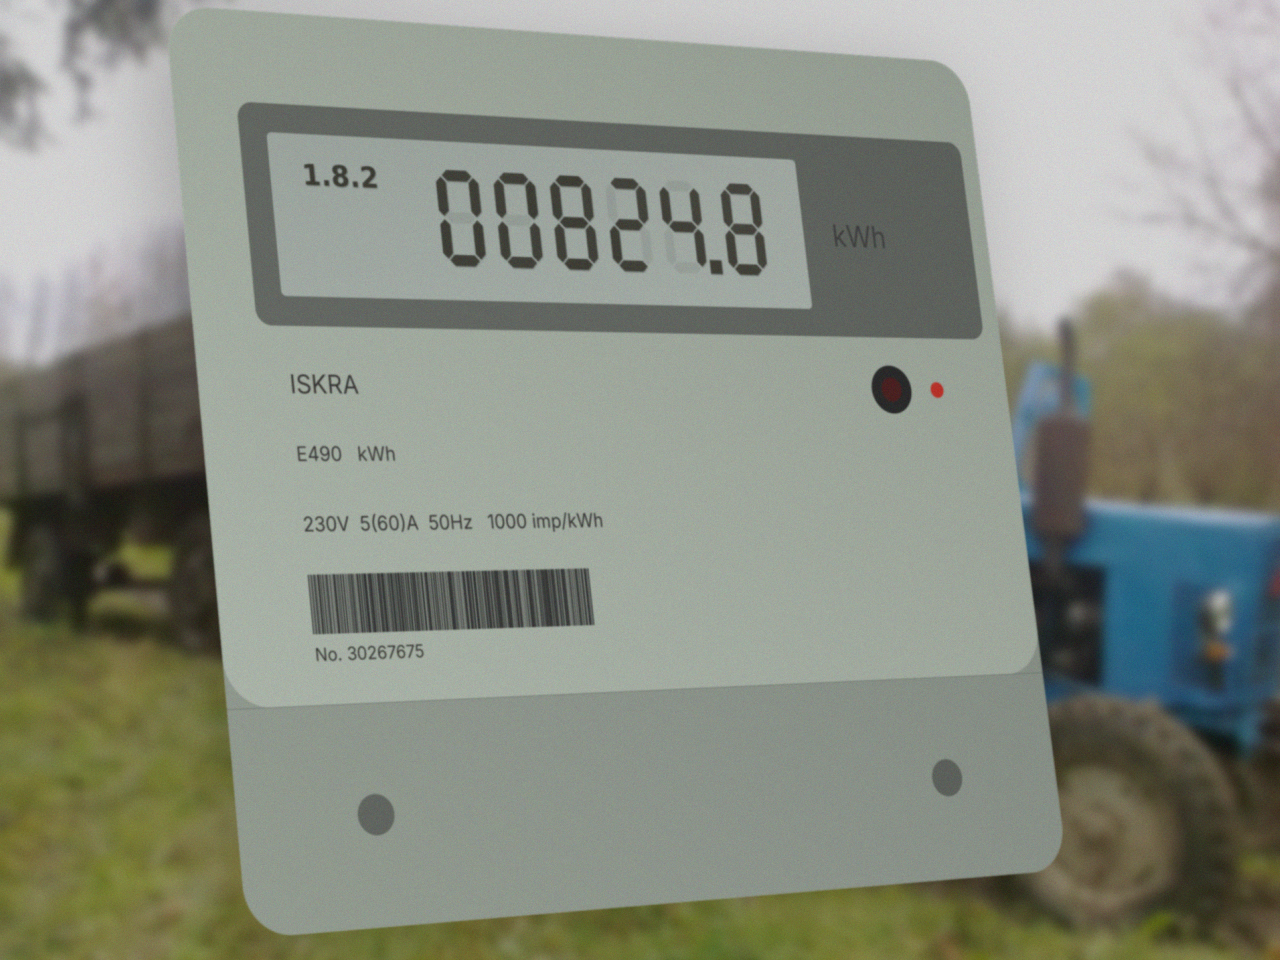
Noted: {"value": 824.8, "unit": "kWh"}
